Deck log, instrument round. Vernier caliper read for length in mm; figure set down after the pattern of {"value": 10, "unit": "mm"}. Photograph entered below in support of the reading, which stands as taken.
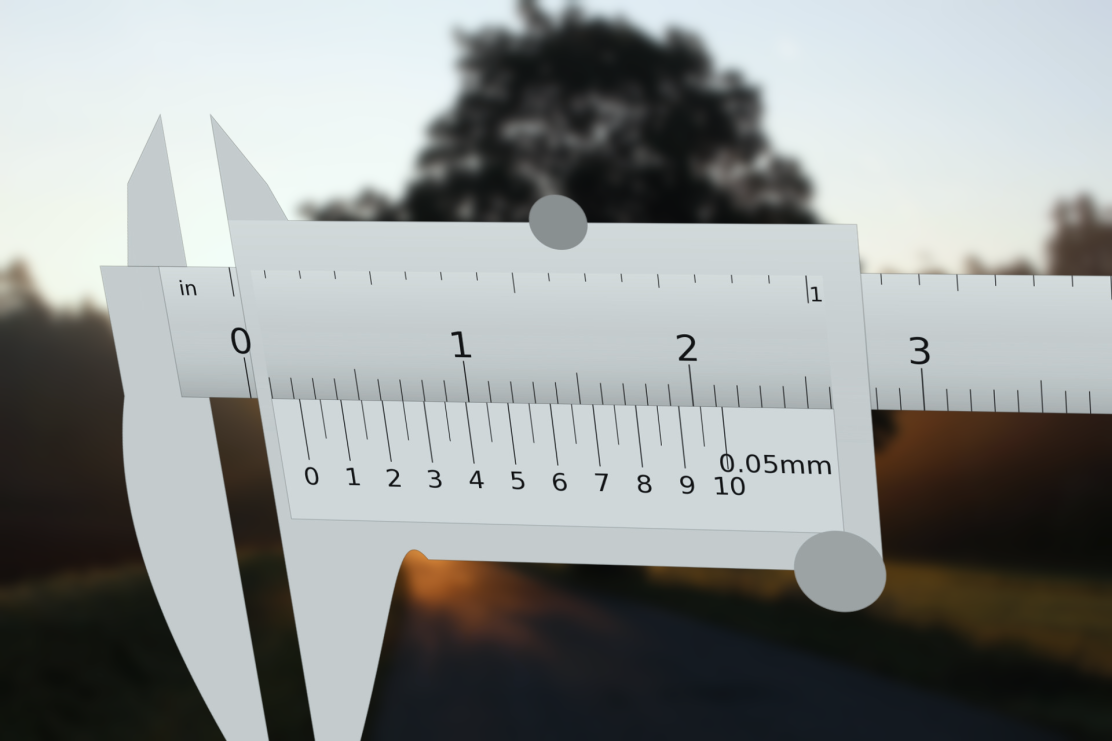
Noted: {"value": 2.25, "unit": "mm"}
